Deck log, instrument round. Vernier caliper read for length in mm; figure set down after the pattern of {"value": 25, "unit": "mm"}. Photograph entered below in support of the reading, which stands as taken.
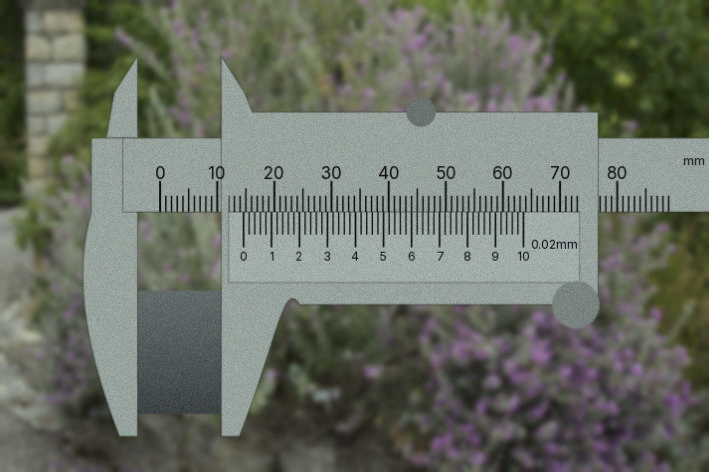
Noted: {"value": 14.6, "unit": "mm"}
